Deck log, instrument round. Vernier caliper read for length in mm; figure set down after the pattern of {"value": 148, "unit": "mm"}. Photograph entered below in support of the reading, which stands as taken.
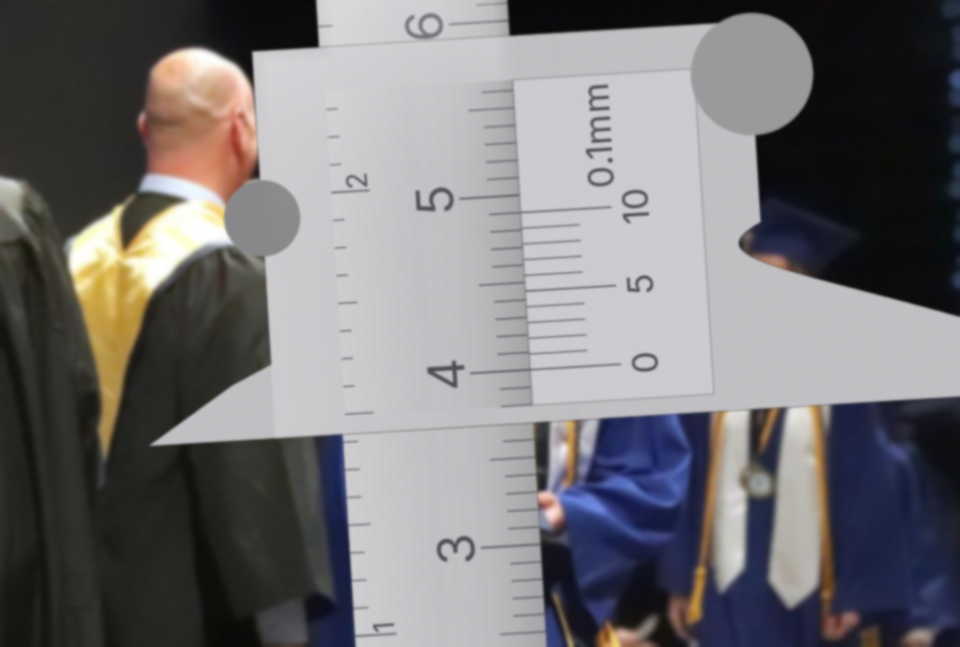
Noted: {"value": 40.0, "unit": "mm"}
